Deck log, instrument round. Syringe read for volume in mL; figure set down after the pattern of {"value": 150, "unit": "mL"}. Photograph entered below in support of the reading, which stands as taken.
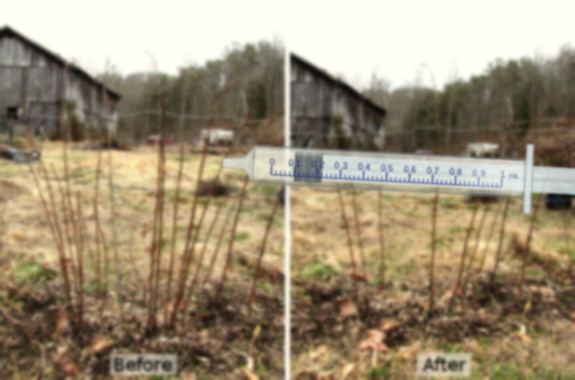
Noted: {"value": 0.1, "unit": "mL"}
